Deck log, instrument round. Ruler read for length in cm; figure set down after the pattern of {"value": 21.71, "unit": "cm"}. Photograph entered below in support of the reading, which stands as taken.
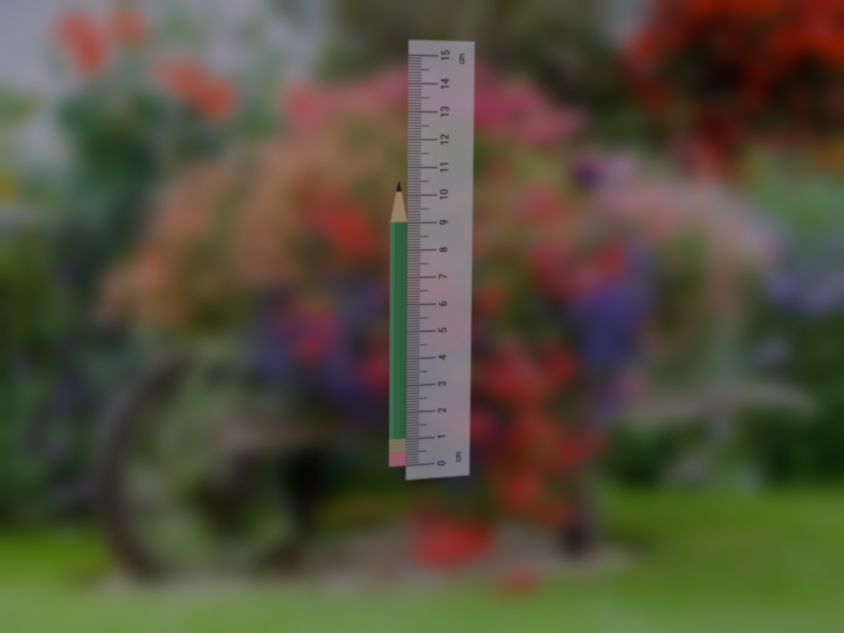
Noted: {"value": 10.5, "unit": "cm"}
